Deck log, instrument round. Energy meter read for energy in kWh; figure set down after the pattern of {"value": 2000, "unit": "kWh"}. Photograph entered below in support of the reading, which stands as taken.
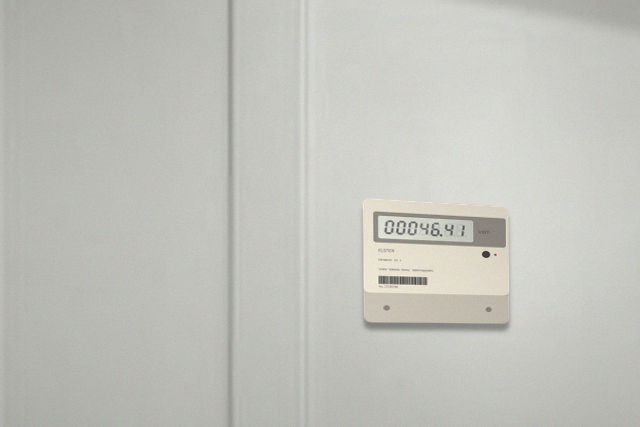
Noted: {"value": 46.41, "unit": "kWh"}
